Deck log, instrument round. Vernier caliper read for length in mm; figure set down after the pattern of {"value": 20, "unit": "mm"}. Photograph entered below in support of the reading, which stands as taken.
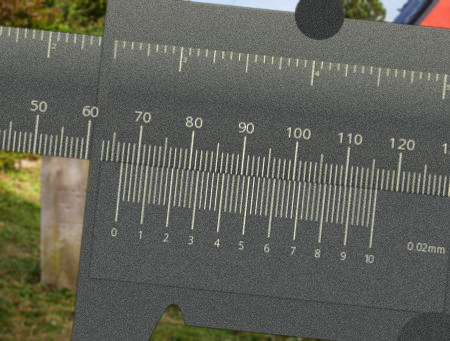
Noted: {"value": 67.0, "unit": "mm"}
